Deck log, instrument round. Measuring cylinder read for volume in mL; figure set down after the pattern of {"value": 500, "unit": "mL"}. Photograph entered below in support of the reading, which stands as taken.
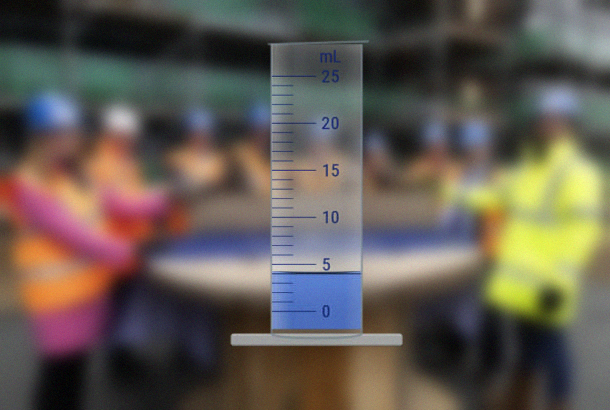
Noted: {"value": 4, "unit": "mL"}
